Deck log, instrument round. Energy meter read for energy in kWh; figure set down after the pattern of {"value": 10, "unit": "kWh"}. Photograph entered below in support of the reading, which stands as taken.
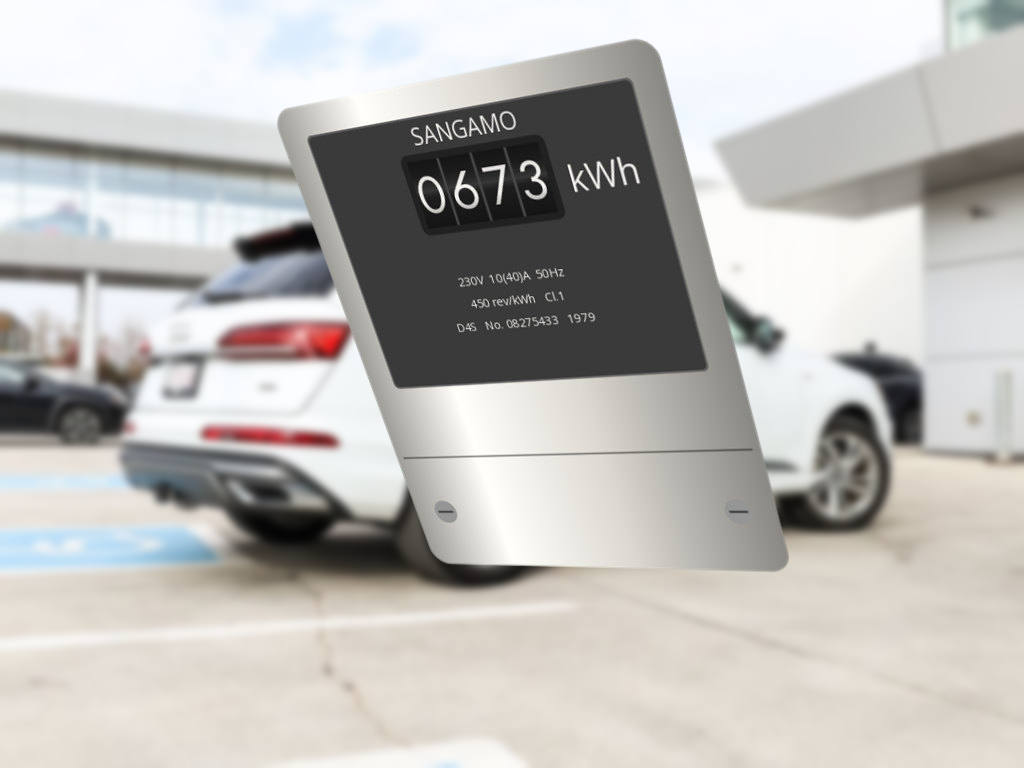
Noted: {"value": 673, "unit": "kWh"}
